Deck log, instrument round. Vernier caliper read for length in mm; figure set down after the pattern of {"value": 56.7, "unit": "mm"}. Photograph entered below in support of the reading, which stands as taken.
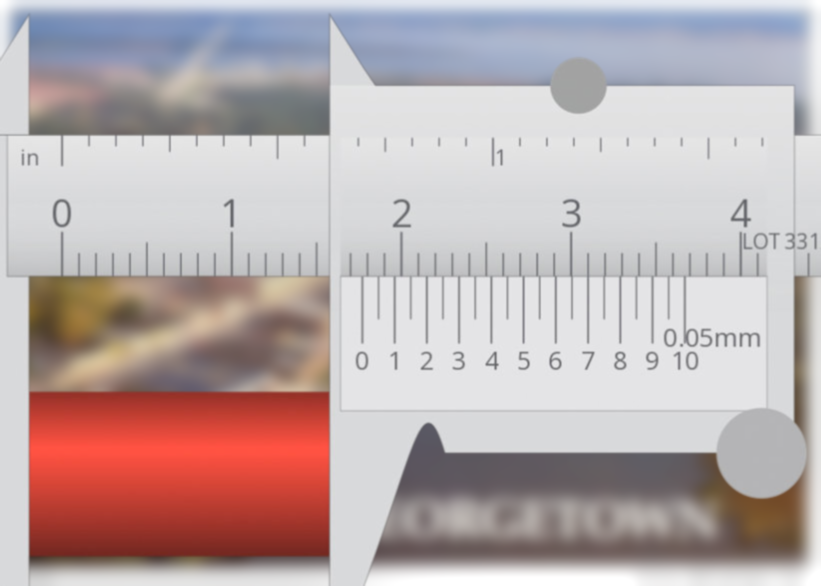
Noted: {"value": 17.7, "unit": "mm"}
